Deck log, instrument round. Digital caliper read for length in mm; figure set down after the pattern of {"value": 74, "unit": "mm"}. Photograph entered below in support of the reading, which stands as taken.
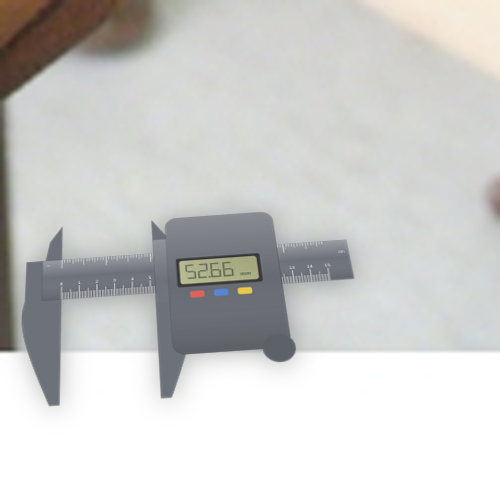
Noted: {"value": 52.66, "unit": "mm"}
